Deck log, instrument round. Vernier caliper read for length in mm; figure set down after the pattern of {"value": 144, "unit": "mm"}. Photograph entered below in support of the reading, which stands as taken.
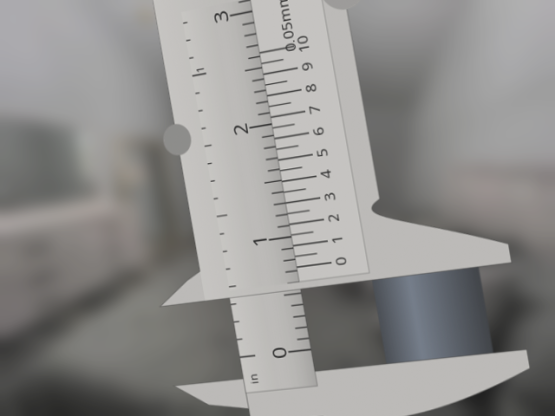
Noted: {"value": 7.3, "unit": "mm"}
